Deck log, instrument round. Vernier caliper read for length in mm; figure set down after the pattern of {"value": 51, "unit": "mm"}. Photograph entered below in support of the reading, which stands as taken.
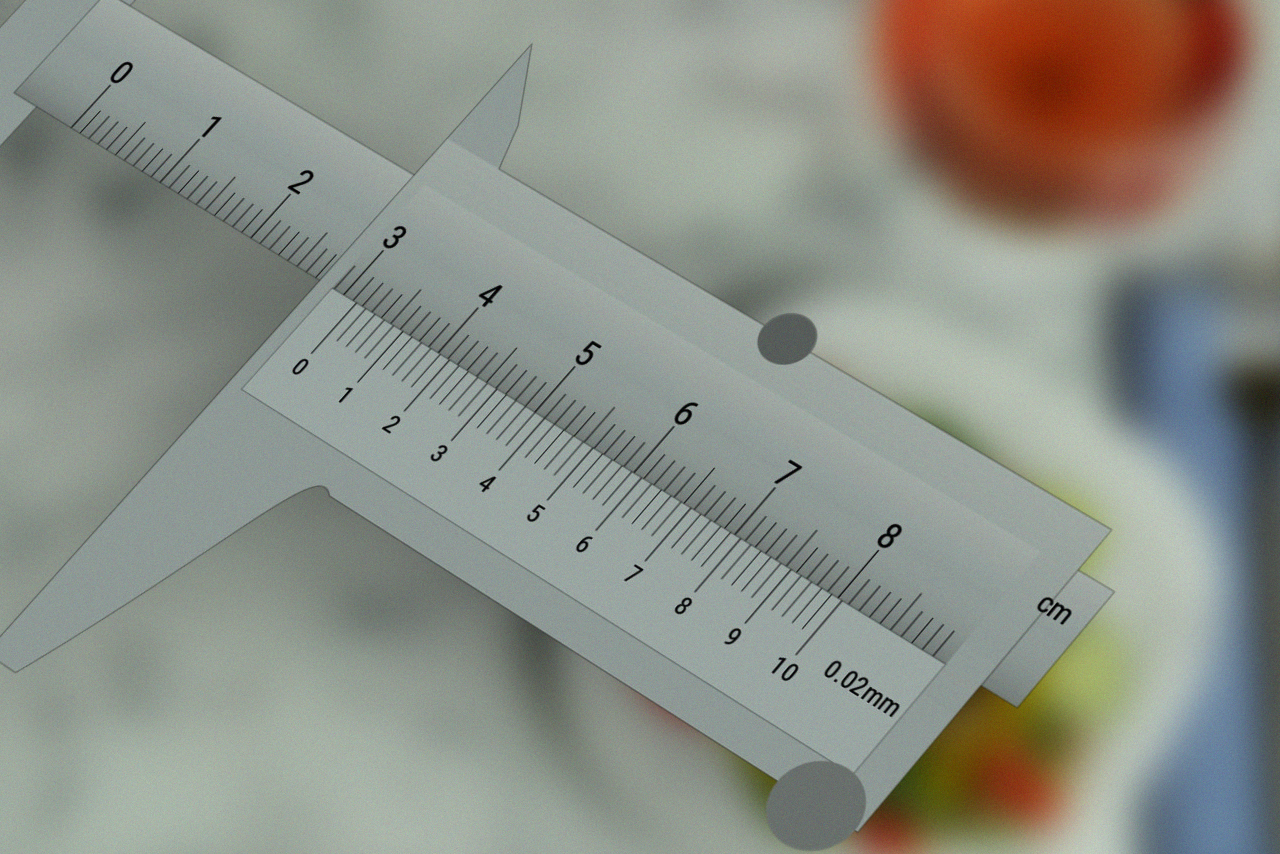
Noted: {"value": 31.4, "unit": "mm"}
